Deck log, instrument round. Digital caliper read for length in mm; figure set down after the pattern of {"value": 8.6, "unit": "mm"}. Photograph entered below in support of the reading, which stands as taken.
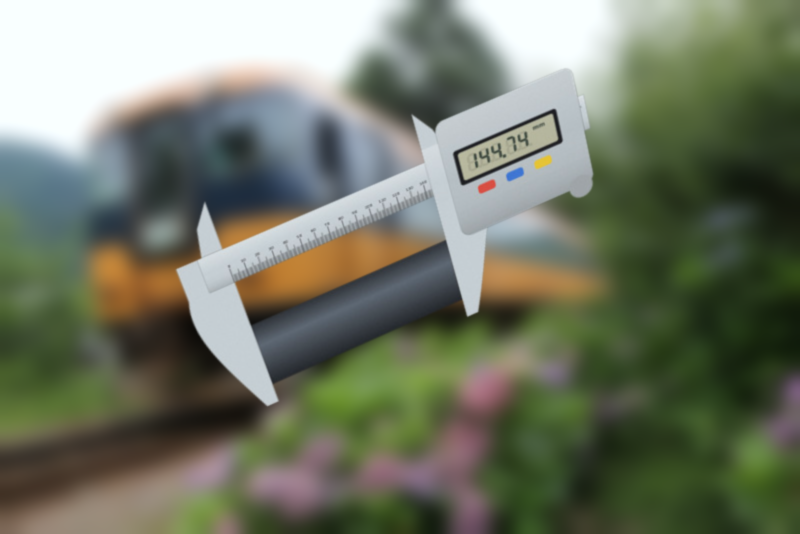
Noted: {"value": 144.74, "unit": "mm"}
